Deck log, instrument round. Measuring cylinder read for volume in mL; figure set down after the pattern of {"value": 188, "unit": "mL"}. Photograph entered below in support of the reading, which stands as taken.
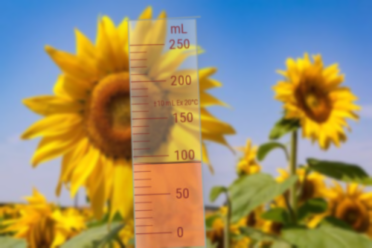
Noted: {"value": 90, "unit": "mL"}
